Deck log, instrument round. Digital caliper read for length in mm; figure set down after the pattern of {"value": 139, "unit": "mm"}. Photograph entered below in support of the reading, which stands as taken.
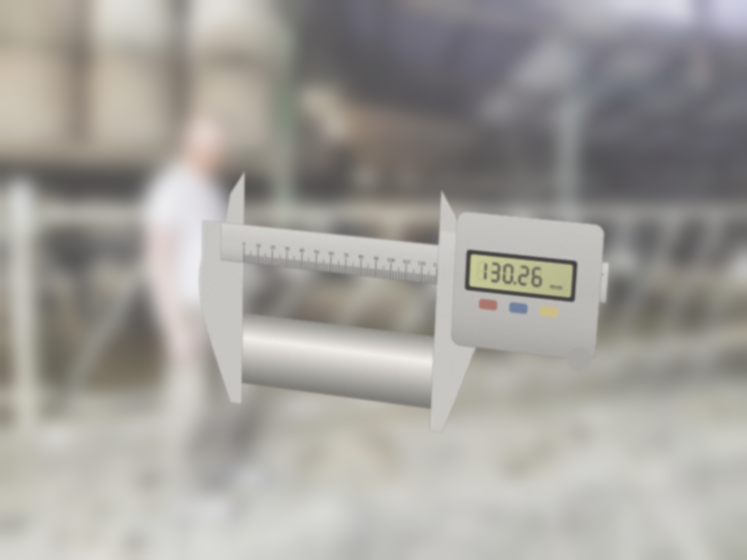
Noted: {"value": 130.26, "unit": "mm"}
